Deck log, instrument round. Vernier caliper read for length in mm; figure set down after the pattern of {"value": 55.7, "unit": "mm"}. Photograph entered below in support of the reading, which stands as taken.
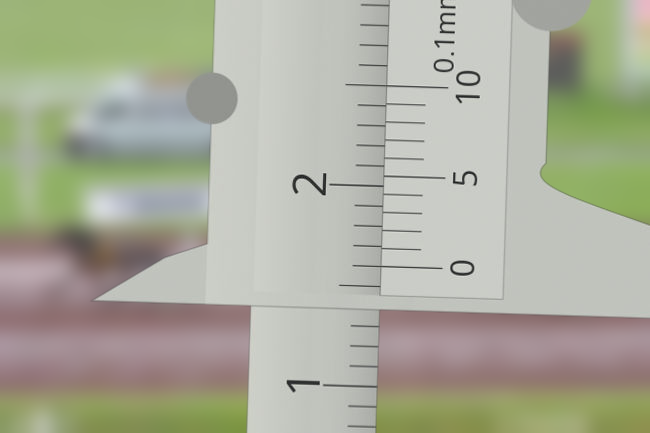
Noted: {"value": 16.0, "unit": "mm"}
